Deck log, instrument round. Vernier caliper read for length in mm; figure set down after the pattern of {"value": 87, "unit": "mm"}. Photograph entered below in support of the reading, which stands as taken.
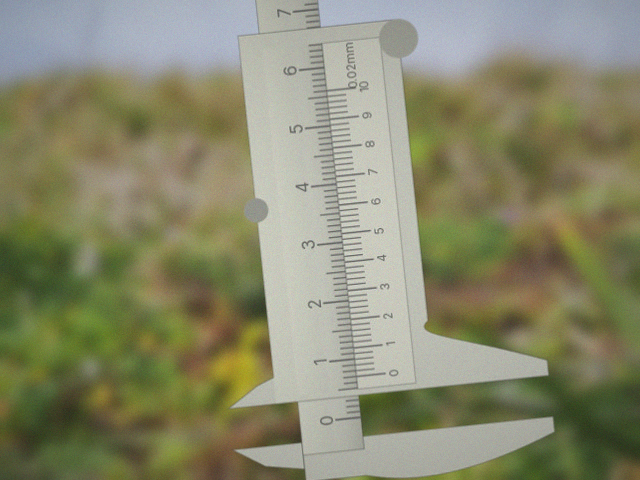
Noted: {"value": 7.0, "unit": "mm"}
